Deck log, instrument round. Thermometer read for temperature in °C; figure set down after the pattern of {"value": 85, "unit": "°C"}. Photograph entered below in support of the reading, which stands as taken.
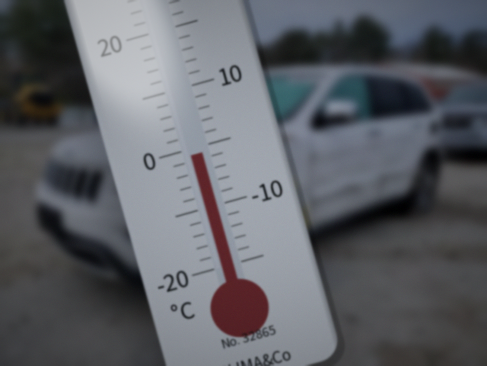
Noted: {"value": -1, "unit": "°C"}
